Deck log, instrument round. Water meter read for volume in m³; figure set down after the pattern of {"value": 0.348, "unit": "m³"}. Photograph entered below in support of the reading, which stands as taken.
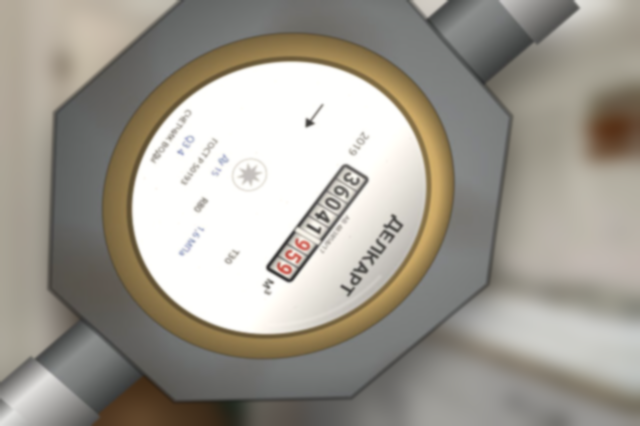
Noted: {"value": 36041.959, "unit": "m³"}
